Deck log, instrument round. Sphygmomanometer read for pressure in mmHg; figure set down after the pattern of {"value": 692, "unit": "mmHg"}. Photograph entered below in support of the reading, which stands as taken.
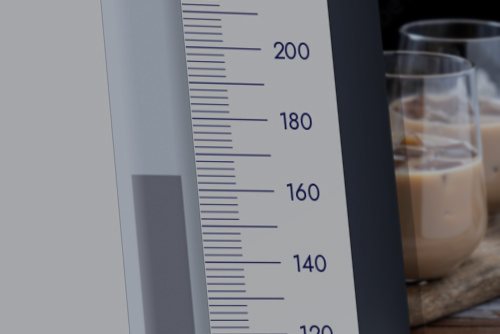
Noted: {"value": 164, "unit": "mmHg"}
